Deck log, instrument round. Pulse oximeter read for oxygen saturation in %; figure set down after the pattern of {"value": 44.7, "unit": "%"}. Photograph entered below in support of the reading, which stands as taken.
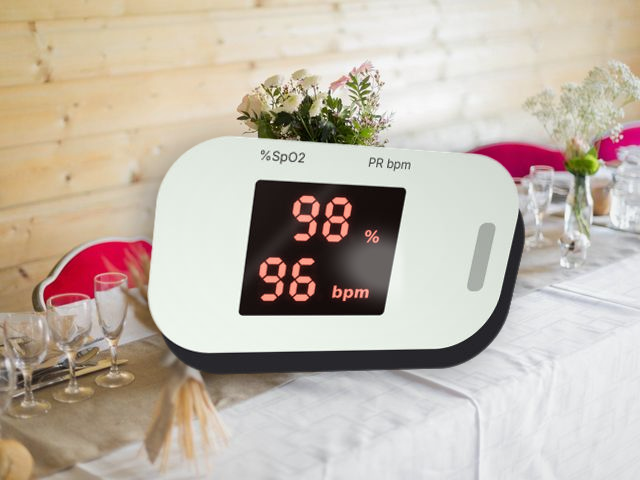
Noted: {"value": 98, "unit": "%"}
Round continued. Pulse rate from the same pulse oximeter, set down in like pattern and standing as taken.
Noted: {"value": 96, "unit": "bpm"}
